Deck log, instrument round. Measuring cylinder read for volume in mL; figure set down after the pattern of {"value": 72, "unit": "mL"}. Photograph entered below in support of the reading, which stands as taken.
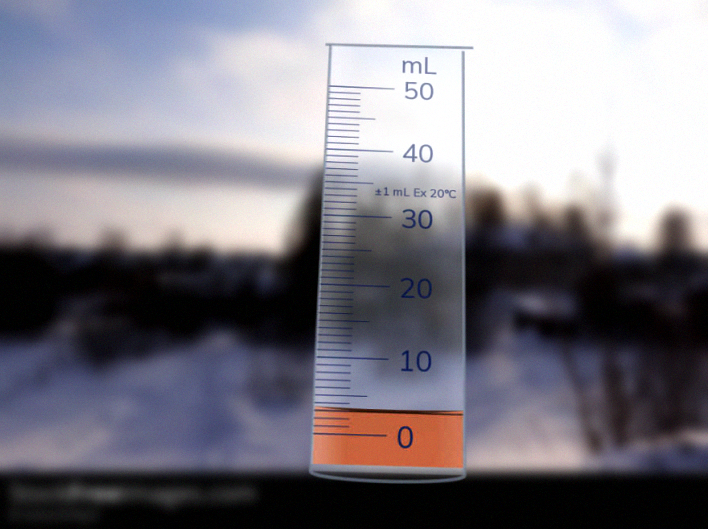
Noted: {"value": 3, "unit": "mL"}
